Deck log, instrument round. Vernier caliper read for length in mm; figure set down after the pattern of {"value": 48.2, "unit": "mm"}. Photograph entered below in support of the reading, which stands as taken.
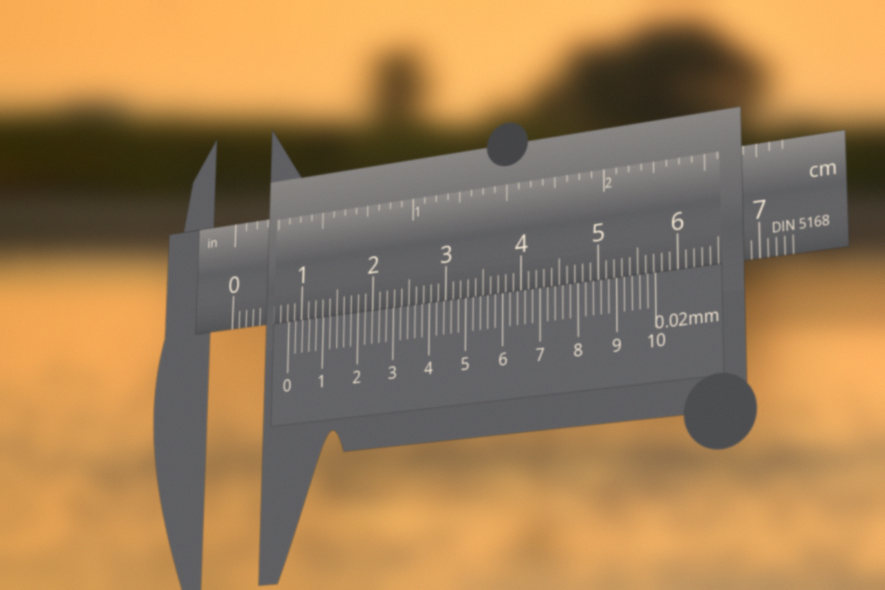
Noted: {"value": 8.2, "unit": "mm"}
